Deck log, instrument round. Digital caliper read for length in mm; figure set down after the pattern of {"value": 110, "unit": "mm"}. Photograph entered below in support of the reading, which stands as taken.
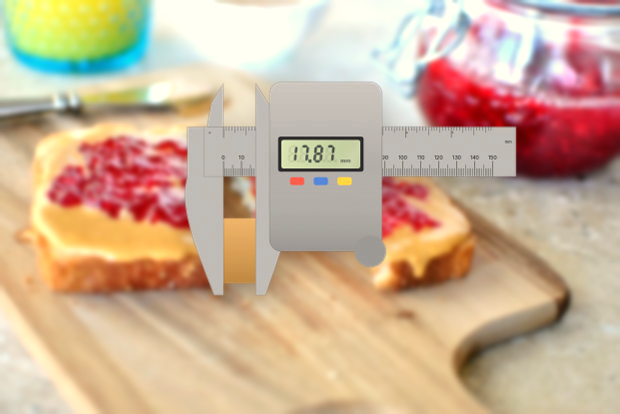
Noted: {"value": 17.87, "unit": "mm"}
